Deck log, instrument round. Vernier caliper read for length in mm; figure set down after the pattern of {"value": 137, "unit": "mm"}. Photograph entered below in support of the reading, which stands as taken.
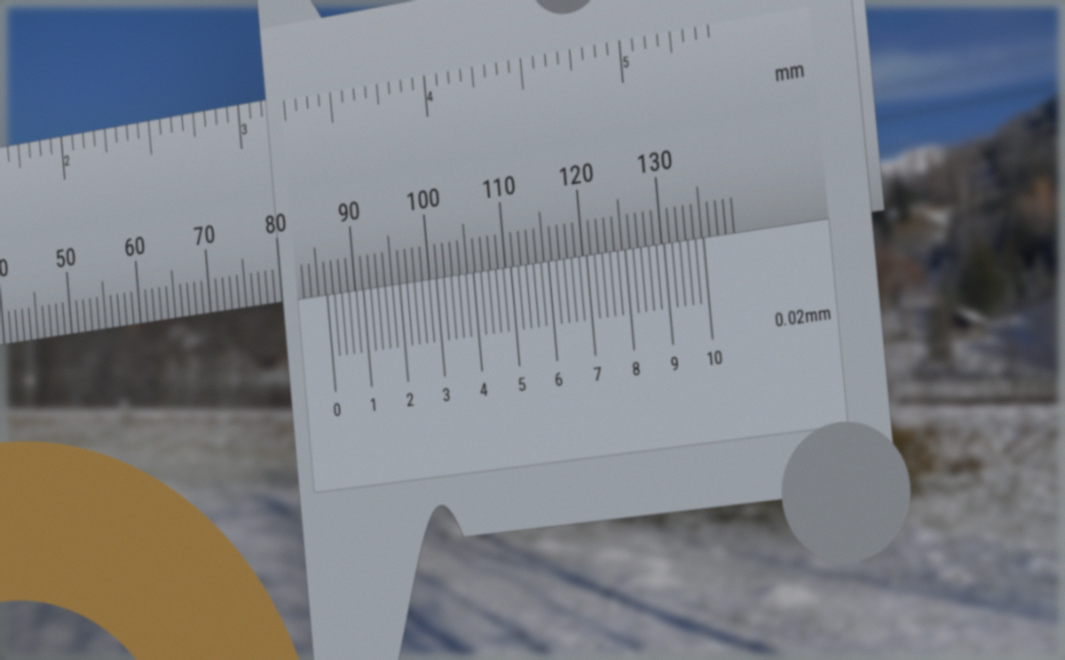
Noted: {"value": 86.2, "unit": "mm"}
